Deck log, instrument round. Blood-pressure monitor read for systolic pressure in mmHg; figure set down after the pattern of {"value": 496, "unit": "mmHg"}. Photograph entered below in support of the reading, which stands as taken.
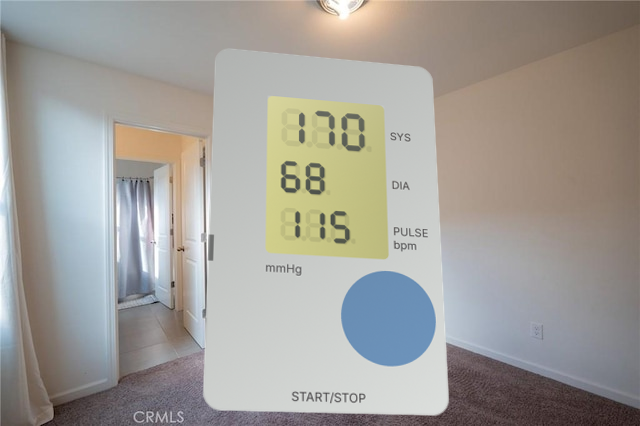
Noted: {"value": 170, "unit": "mmHg"}
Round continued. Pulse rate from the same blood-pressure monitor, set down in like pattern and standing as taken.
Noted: {"value": 115, "unit": "bpm"}
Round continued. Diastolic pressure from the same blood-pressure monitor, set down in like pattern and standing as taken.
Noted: {"value": 68, "unit": "mmHg"}
